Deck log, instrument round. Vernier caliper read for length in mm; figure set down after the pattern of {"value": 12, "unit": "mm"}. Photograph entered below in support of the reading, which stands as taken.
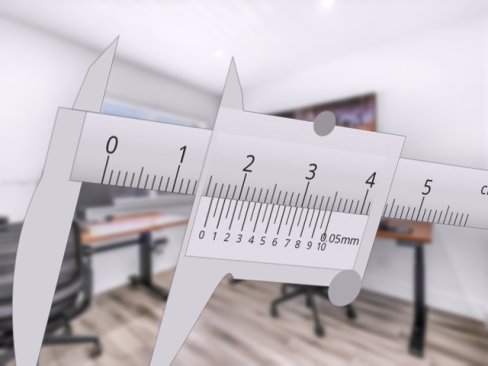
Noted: {"value": 16.0, "unit": "mm"}
